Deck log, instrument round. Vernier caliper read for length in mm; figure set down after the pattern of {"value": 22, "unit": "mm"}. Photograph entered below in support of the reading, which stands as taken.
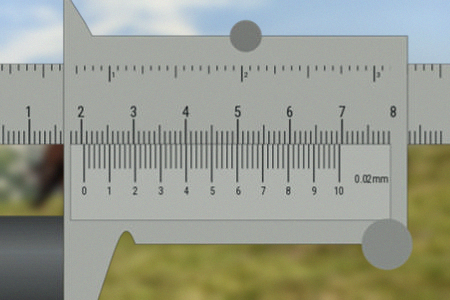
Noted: {"value": 20.5, "unit": "mm"}
